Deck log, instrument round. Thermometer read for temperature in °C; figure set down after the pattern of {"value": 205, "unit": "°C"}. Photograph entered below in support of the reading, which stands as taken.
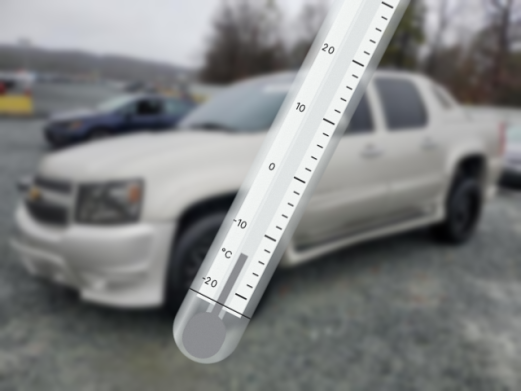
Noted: {"value": -14, "unit": "°C"}
